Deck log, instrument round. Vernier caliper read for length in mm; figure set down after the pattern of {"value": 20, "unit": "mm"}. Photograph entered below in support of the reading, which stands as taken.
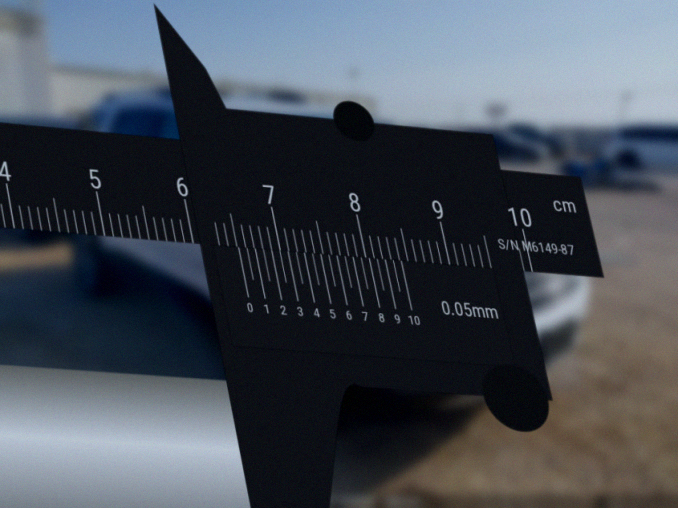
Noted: {"value": 65.2, "unit": "mm"}
